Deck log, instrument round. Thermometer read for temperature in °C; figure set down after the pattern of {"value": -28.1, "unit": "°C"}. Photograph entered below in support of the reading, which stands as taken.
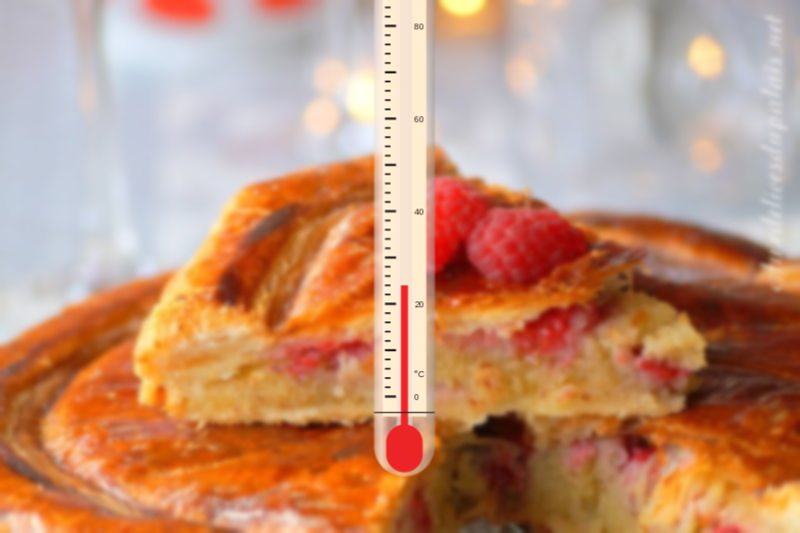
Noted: {"value": 24, "unit": "°C"}
